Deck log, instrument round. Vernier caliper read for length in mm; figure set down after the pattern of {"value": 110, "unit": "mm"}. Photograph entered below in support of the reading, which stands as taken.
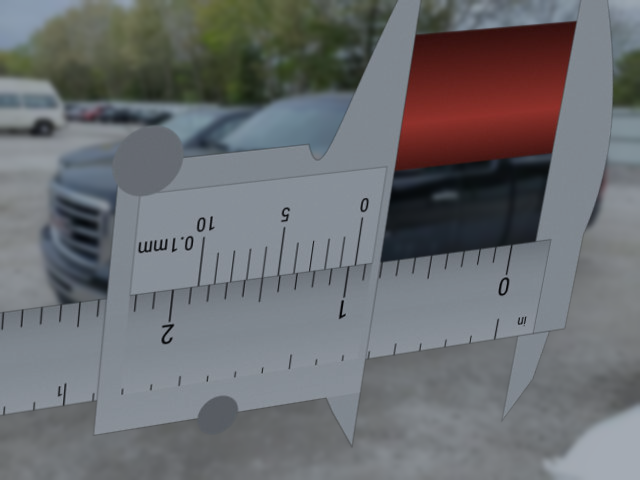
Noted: {"value": 9.6, "unit": "mm"}
